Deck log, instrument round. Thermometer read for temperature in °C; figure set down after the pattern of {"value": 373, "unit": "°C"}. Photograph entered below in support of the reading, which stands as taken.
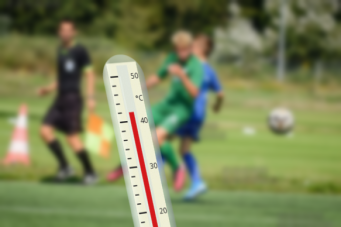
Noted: {"value": 42, "unit": "°C"}
